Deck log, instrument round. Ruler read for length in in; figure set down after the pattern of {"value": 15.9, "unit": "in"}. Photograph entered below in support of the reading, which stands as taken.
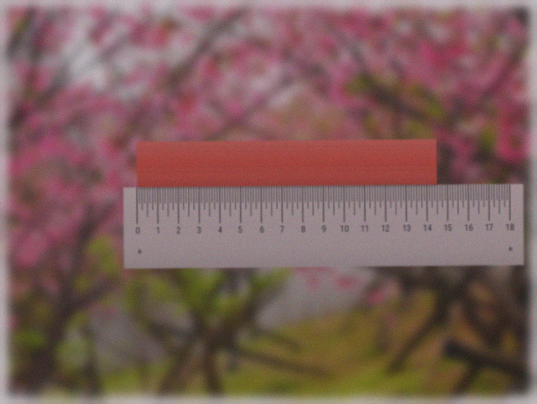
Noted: {"value": 14.5, "unit": "in"}
